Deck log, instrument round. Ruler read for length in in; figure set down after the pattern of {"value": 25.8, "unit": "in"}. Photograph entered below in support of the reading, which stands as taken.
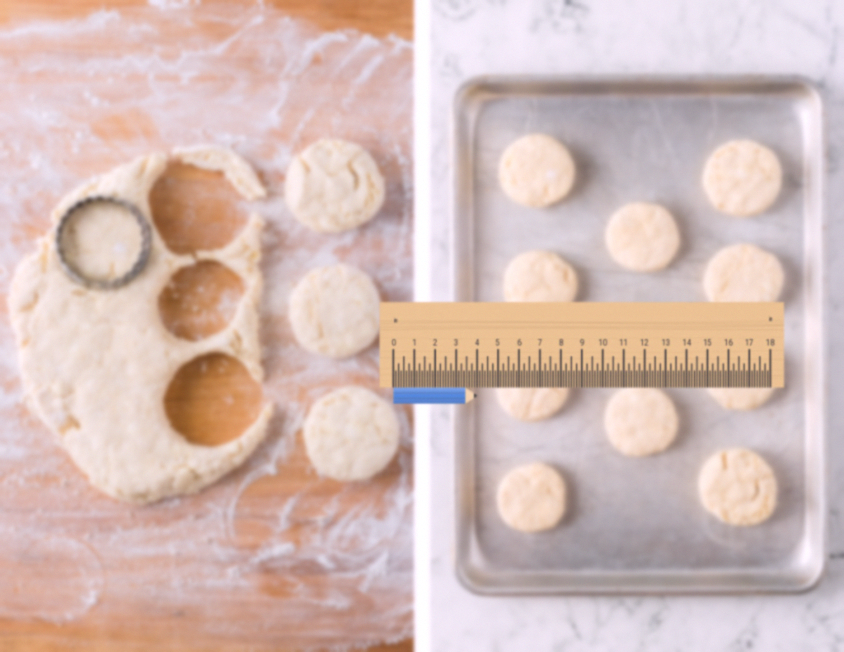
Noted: {"value": 4, "unit": "in"}
